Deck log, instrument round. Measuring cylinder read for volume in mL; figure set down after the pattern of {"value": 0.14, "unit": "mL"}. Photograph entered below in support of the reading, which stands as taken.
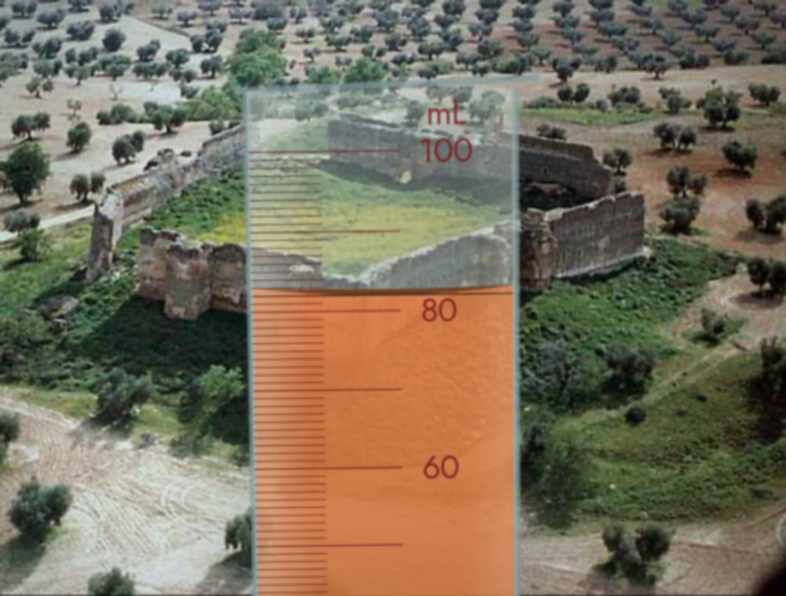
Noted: {"value": 82, "unit": "mL"}
